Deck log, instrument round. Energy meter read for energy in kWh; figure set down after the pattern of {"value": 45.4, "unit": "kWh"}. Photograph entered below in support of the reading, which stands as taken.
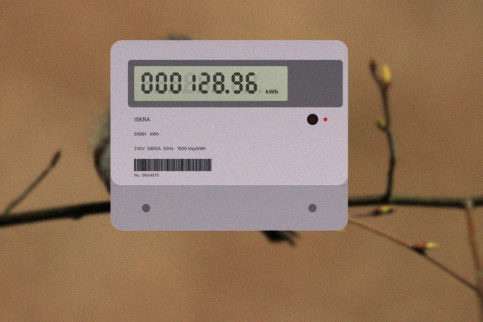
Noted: {"value": 128.96, "unit": "kWh"}
